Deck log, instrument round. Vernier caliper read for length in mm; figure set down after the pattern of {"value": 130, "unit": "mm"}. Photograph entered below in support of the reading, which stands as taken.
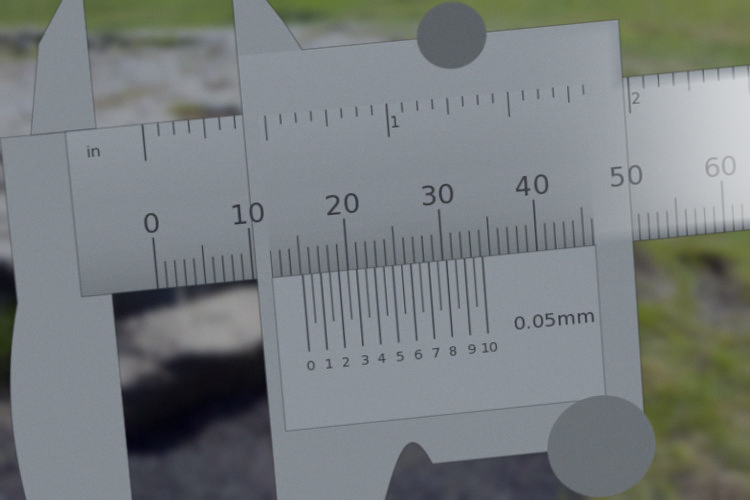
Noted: {"value": 15.2, "unit": "mm"}
